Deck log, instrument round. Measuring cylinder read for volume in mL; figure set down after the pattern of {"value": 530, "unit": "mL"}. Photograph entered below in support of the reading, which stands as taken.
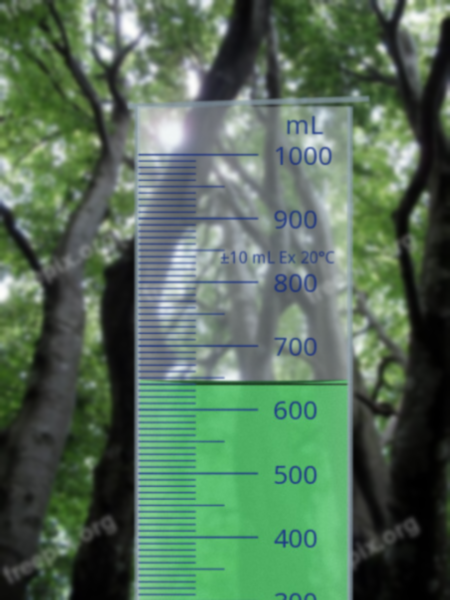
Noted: {"value": 640, "unit": "mL"}
